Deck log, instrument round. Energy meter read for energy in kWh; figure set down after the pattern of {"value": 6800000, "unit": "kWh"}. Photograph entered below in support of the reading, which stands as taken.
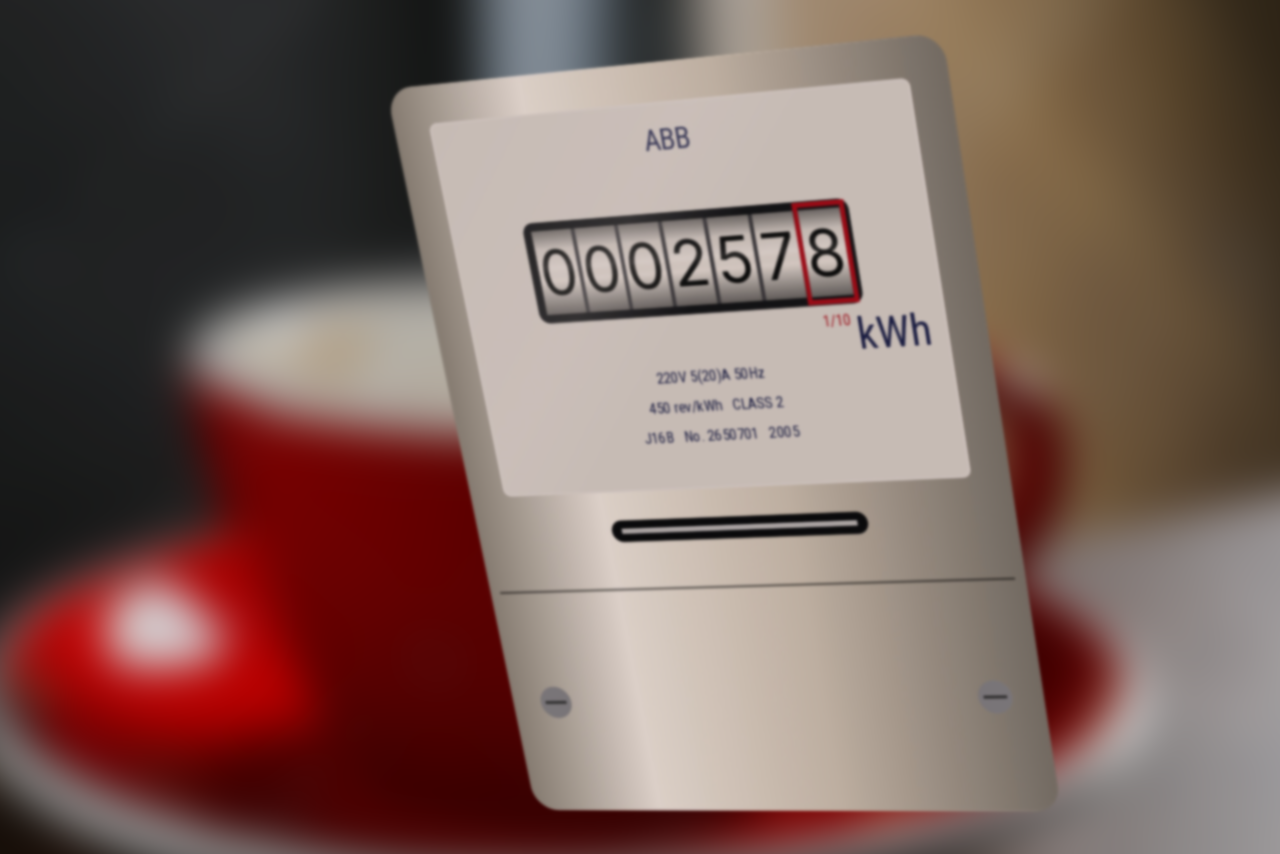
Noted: {"value": 257.8, "unit": "kWh"}
